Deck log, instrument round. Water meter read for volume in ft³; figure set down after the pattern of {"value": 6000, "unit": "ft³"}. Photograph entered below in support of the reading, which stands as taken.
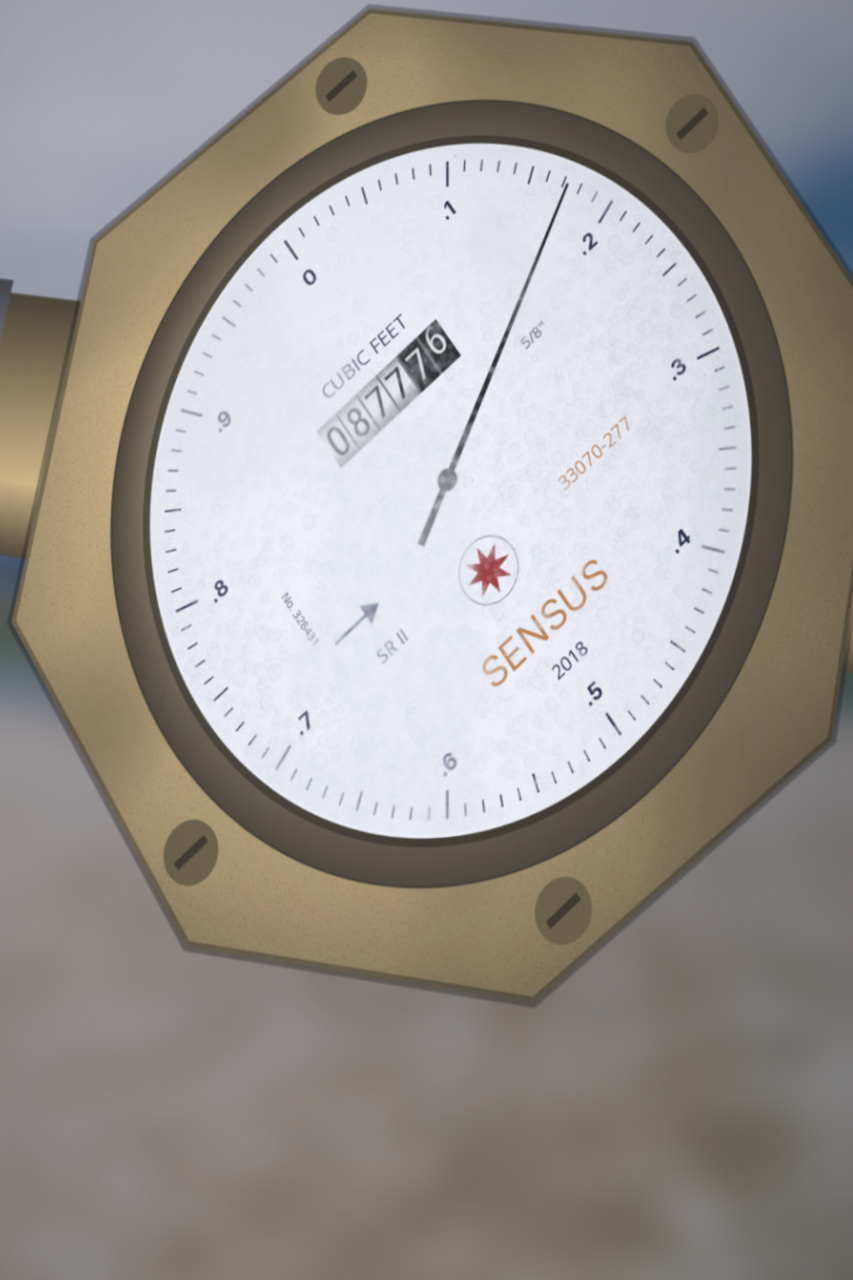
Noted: {"value": 87776.17, "unit": "ft³"}
